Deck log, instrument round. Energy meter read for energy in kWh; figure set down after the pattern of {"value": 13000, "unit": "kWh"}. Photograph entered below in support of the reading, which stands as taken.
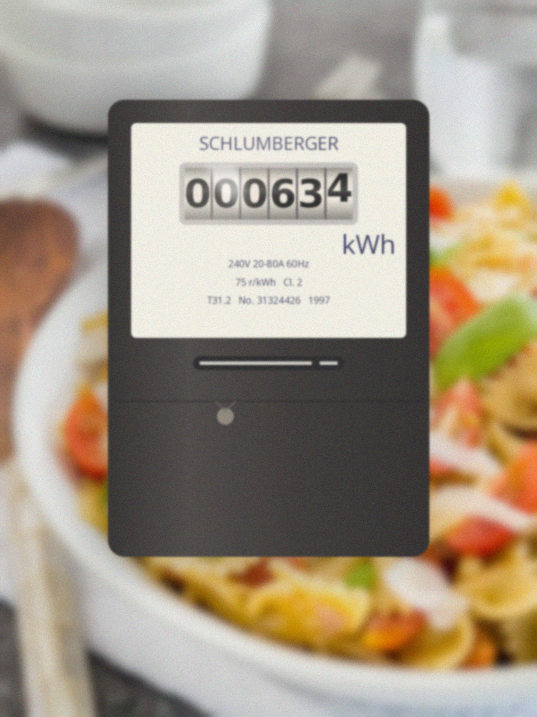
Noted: {"value": 634, "unit": "kWh"}
